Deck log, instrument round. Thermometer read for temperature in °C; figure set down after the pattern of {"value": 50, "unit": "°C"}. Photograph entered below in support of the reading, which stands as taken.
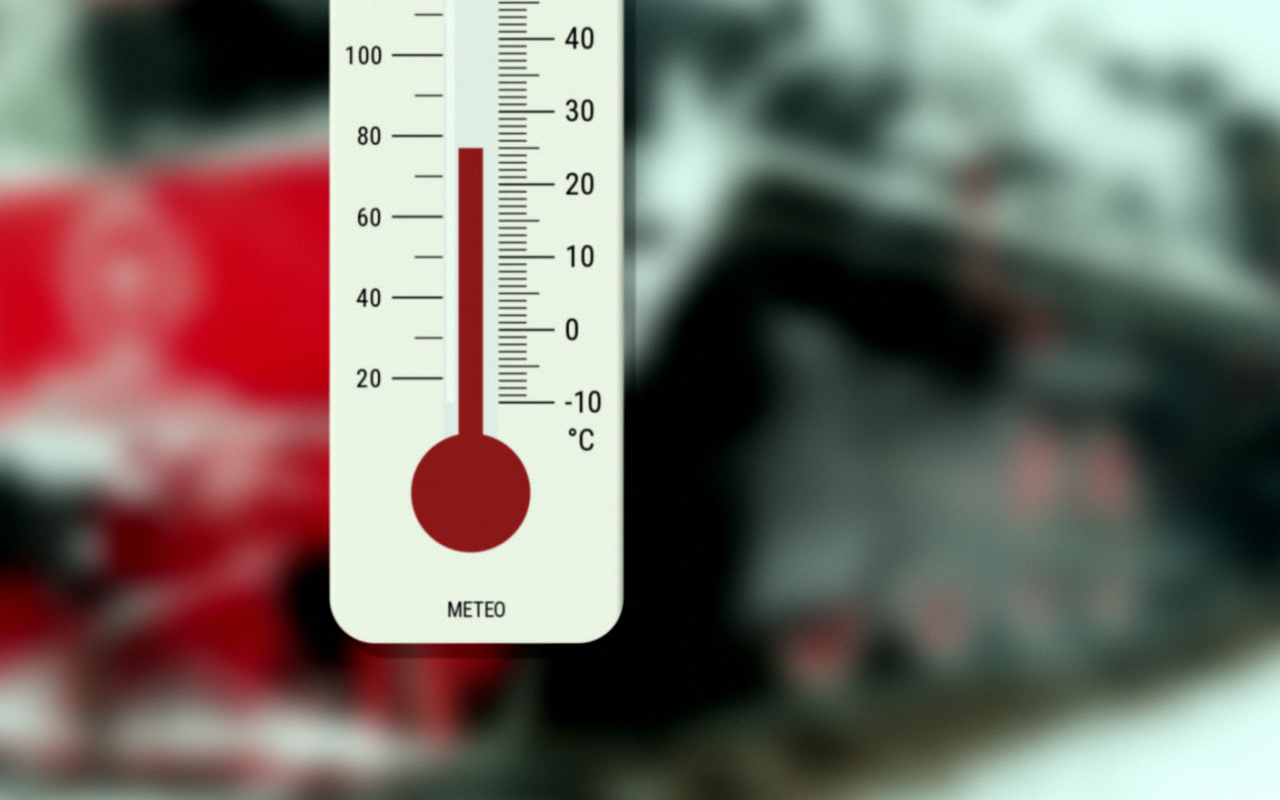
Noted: {"value": 25, "unit": "°C"}
